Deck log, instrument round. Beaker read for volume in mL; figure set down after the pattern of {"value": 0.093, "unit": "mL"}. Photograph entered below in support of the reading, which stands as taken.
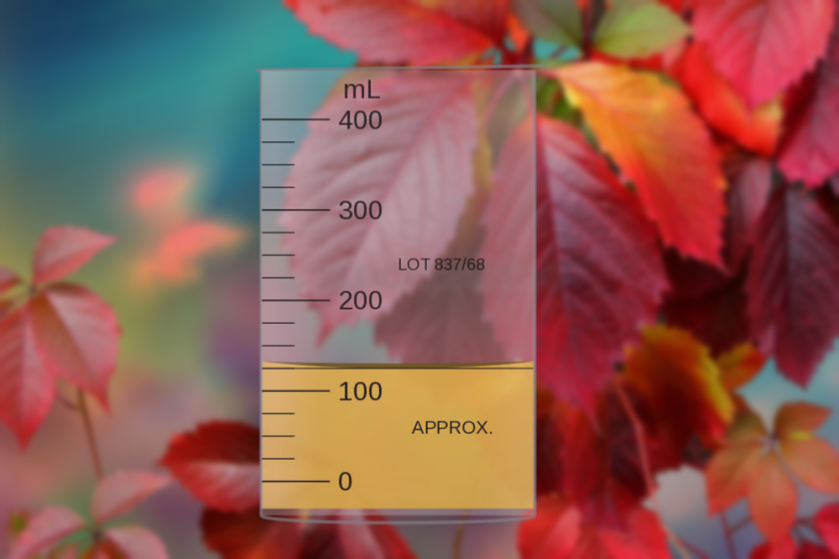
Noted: {"value": 125, "unit": "mL"}
